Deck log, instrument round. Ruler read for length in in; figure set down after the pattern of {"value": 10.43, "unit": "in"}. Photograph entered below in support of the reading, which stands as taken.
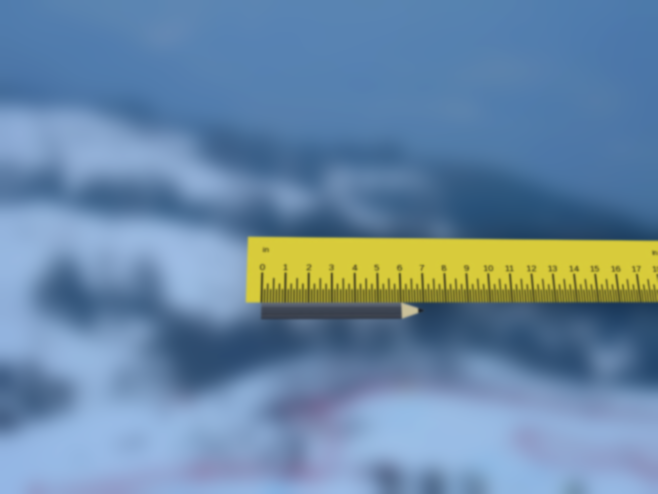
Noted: {"value": 7, "unit": "in"}
